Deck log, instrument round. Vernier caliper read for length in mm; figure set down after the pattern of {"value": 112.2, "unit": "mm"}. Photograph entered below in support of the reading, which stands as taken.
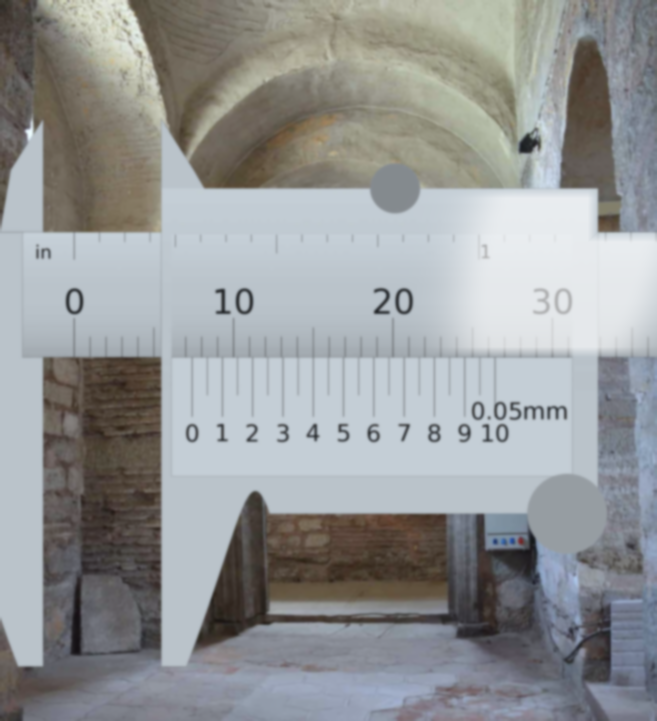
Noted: {"value": 7.4, "unit": "mm"}
